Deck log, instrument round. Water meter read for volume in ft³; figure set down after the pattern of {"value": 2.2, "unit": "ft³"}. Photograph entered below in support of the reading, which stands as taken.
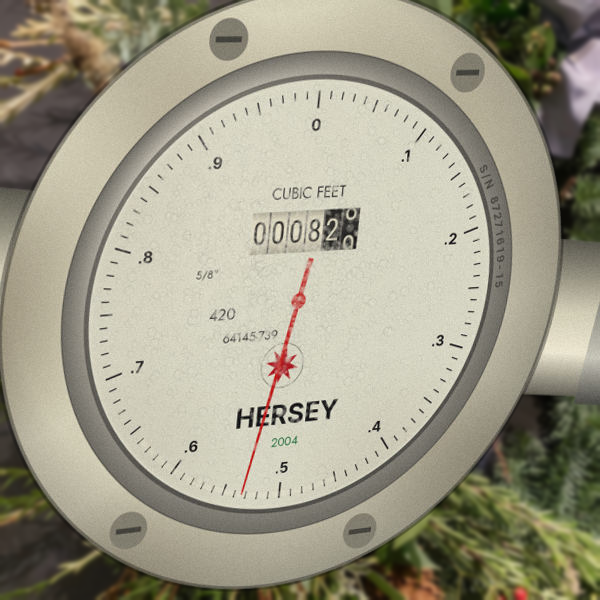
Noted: {"value": 828.53, "unit": "ft³"}
